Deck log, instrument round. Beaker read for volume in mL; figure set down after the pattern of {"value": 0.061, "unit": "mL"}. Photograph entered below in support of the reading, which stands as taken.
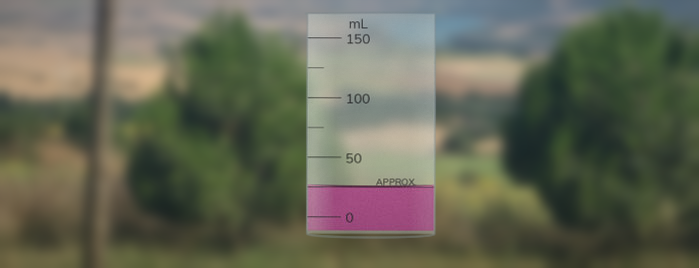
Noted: {"value": 25, "unit": "mL"}
